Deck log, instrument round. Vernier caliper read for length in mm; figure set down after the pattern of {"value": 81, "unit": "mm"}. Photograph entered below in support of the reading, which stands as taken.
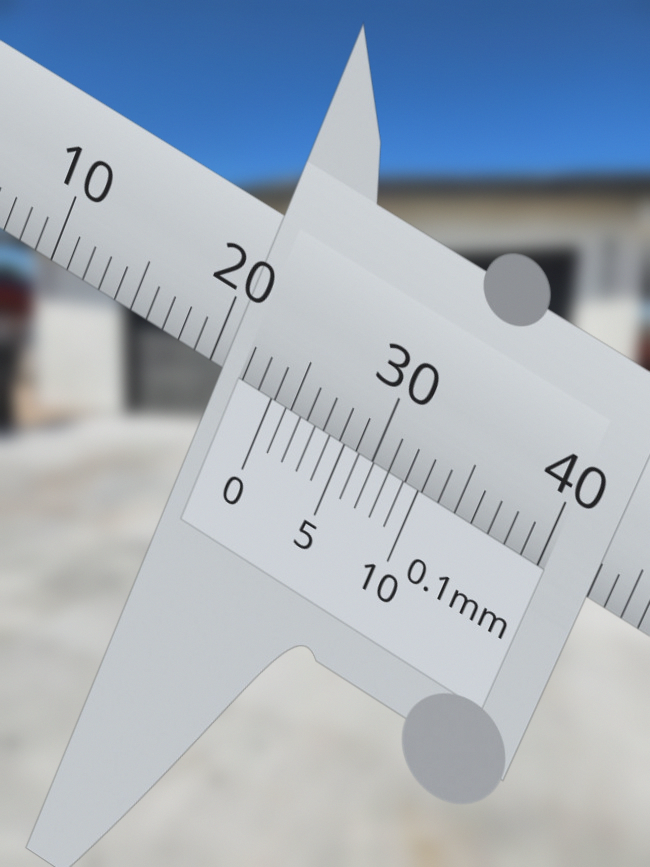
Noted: {"value": 23.8, "unit": "mm"}
